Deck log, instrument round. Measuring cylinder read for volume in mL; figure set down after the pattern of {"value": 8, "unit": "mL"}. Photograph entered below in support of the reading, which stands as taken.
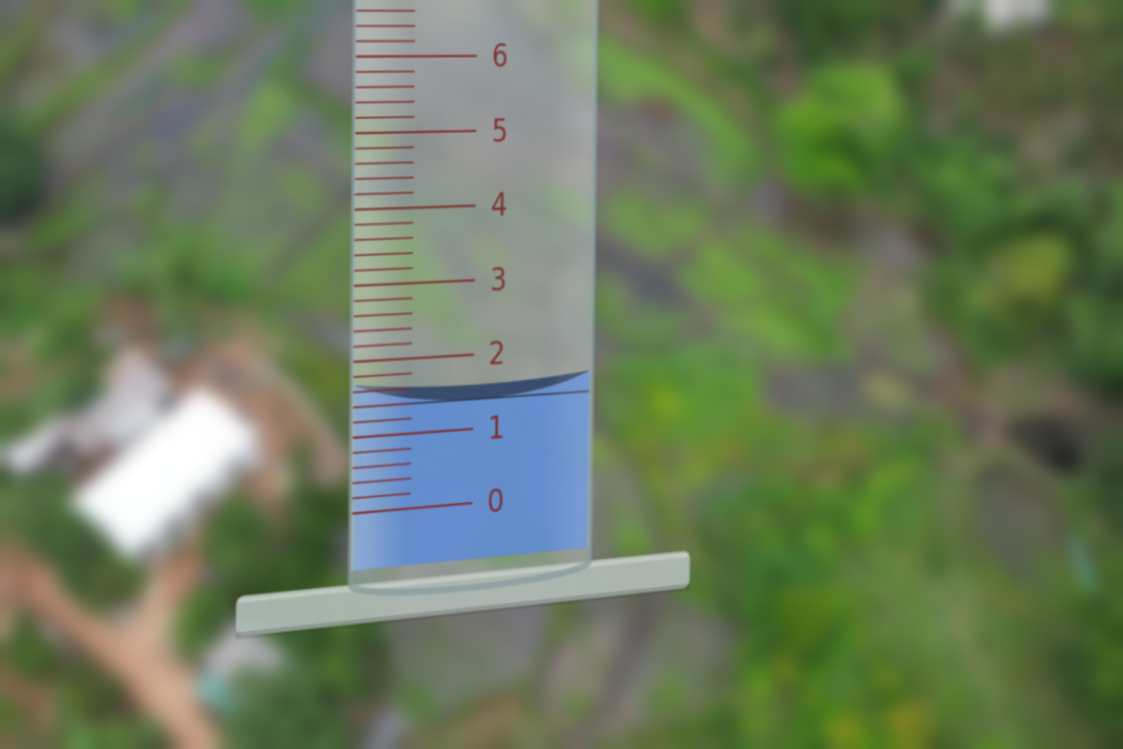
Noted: {"value": 1.4, "unit": "mL"}
